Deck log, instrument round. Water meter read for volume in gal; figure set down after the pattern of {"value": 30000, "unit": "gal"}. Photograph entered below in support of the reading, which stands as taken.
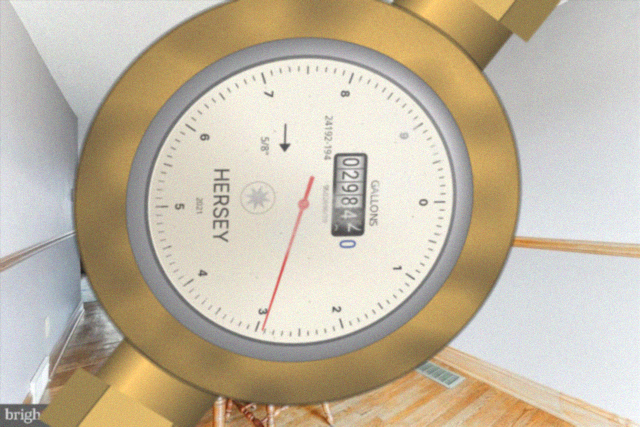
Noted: {"value": 298422.9, "unit": "gal"}
